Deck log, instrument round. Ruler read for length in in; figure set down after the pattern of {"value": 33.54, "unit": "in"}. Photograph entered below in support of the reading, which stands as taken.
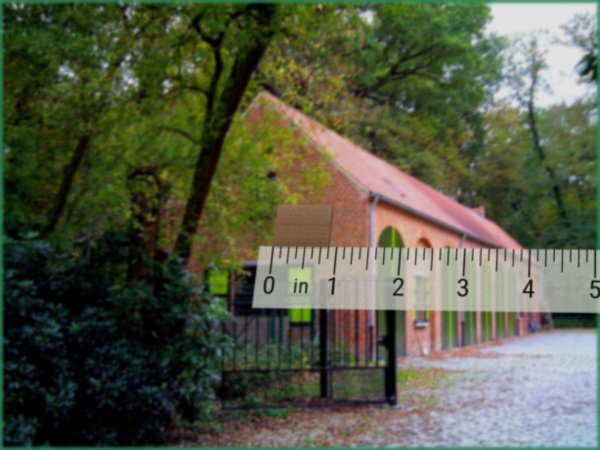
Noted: {"value": 0.875, "unit": "in"}
